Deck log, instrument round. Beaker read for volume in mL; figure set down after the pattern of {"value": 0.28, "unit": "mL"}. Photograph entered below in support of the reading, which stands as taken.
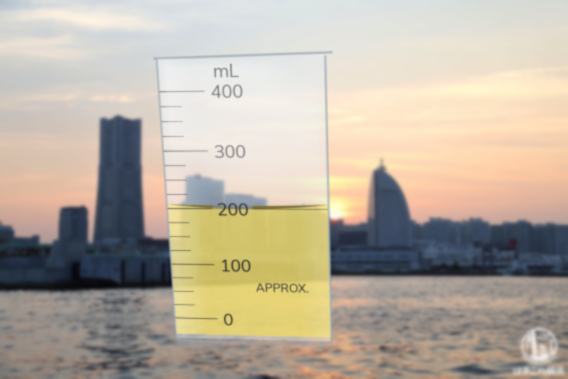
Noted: {"value": 200, "unit": "mL"}
